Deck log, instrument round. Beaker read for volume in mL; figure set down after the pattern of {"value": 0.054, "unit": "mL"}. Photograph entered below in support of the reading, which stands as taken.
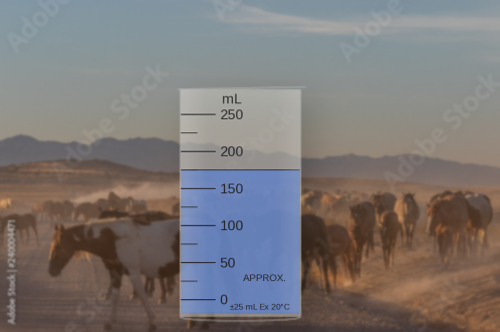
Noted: {"value": 175, "unit": "mL"}
